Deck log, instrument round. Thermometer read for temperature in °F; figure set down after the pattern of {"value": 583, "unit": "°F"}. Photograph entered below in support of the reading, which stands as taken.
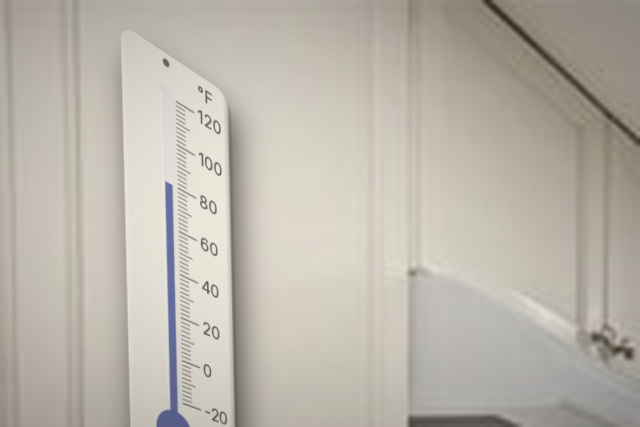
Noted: {"value": 80, "unit": "°F"}
